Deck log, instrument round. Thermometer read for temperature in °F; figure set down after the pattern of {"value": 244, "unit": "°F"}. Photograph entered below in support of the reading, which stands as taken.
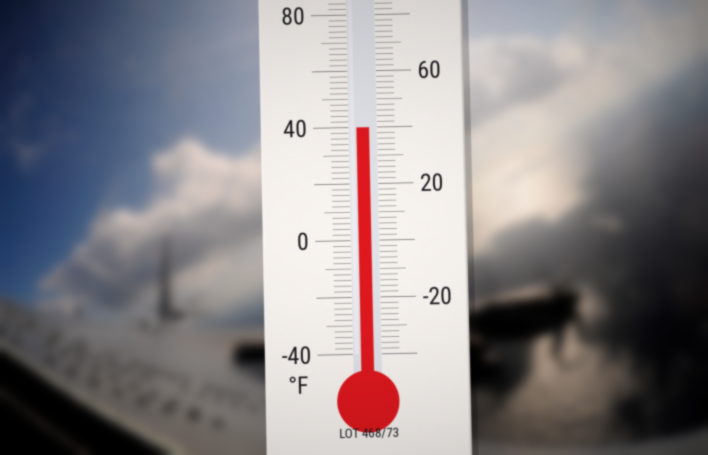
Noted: {"value": 40, "unit": "°F"}
